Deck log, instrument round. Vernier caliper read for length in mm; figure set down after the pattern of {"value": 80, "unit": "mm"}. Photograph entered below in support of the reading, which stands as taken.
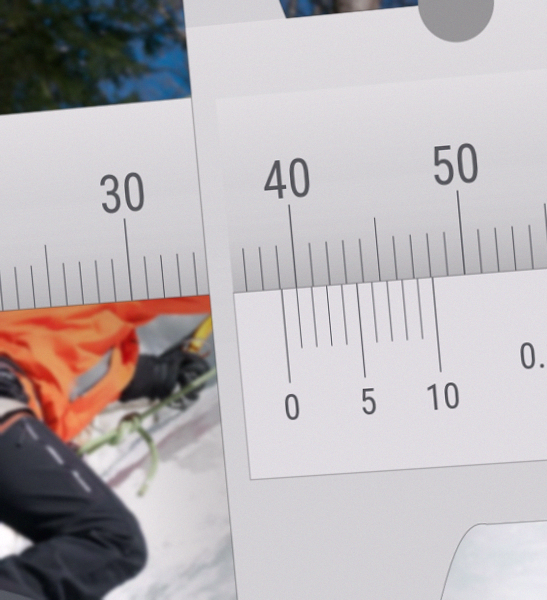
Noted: {"value": 39.1, "unit": "mm"}
